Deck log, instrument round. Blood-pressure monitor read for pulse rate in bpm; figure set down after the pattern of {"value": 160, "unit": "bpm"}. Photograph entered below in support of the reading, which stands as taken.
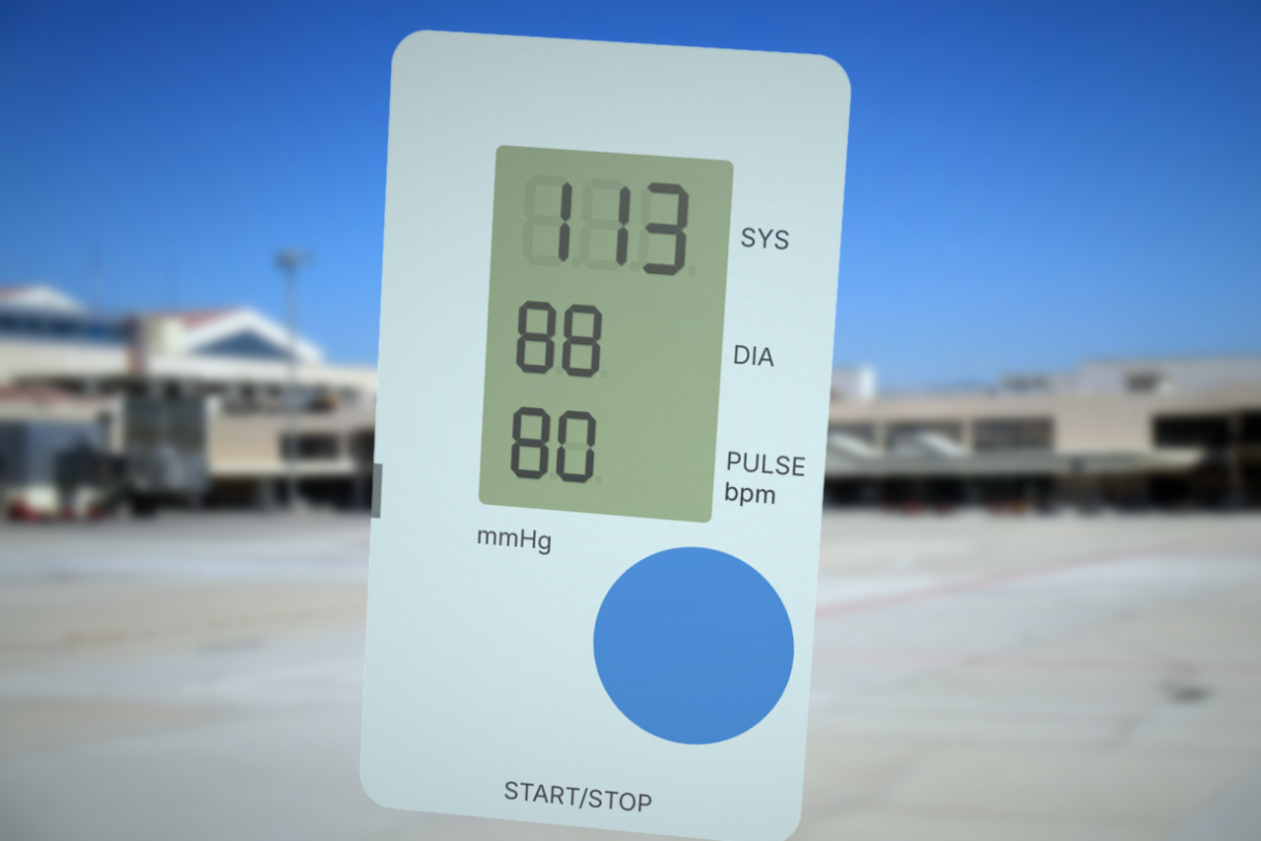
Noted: {"value": 80, "unit": "bpm"}
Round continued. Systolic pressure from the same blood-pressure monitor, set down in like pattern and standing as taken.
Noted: {"value": 113, "unit": "mmHg"}
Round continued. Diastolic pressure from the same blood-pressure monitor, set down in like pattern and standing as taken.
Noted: {"value": 88, "unit": "mmHg"}
